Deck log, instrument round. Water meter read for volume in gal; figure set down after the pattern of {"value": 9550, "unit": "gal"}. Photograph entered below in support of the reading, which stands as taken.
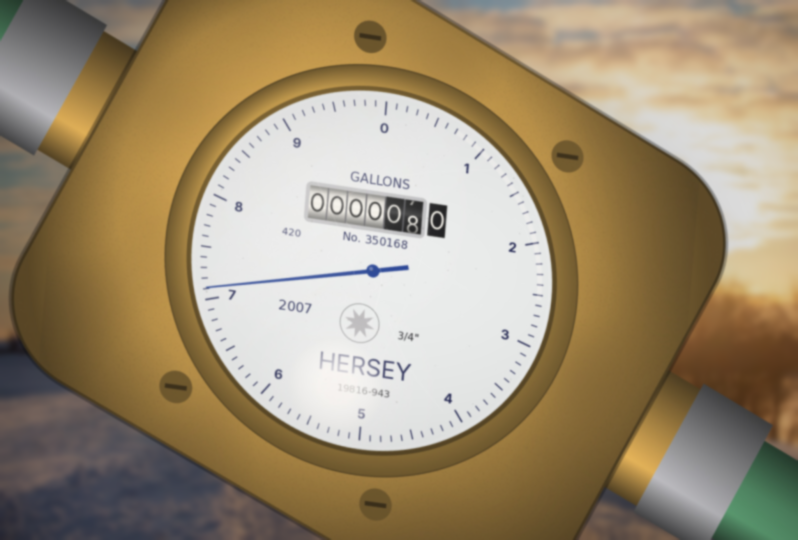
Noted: {"value": 77.1, "unit": "gal"}
